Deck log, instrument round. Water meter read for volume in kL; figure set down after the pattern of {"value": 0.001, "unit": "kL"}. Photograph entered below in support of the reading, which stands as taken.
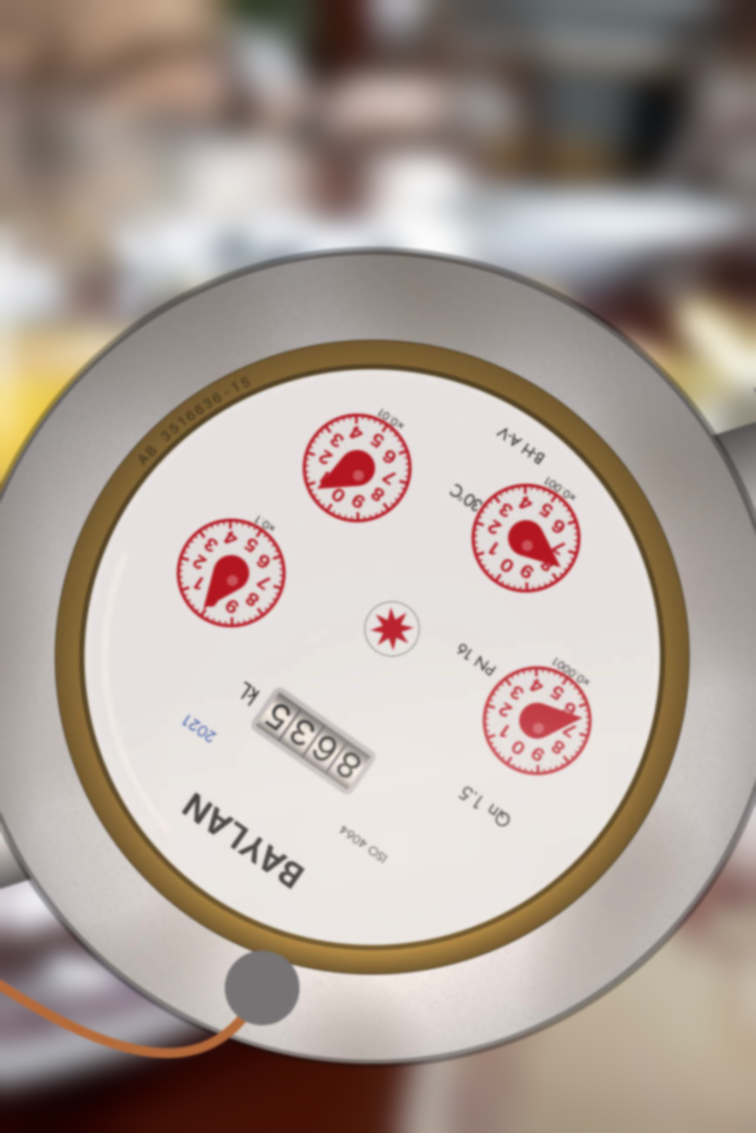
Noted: {"value": 8635.0076, "unit": "kL"}
